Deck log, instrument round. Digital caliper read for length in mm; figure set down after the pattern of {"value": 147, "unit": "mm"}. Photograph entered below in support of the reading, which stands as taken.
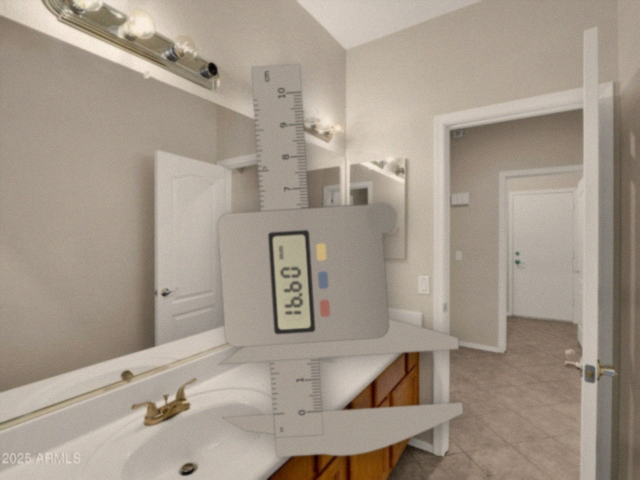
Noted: {"value": 16.60, "unit": "mm"}
